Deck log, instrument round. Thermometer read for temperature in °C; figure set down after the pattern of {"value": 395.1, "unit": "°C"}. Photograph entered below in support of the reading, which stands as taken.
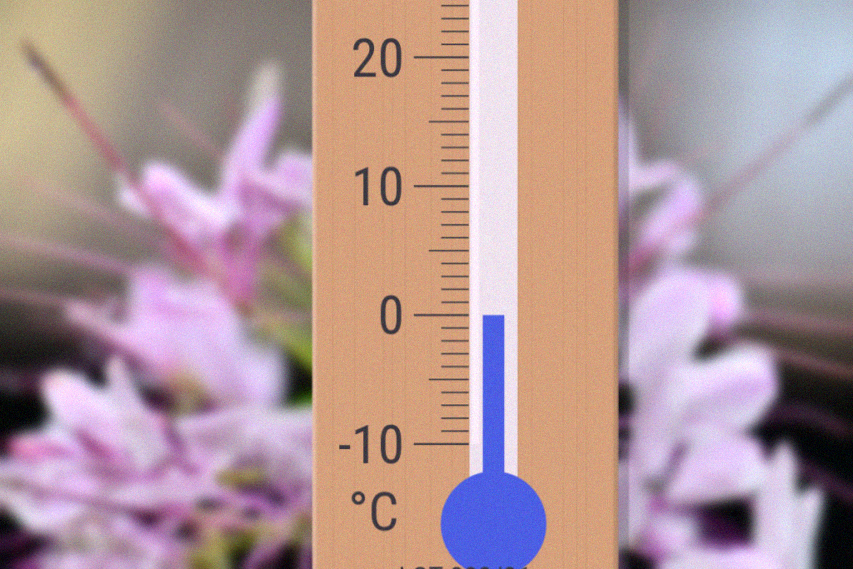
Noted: {"value": 0, "unit": "°C"}
